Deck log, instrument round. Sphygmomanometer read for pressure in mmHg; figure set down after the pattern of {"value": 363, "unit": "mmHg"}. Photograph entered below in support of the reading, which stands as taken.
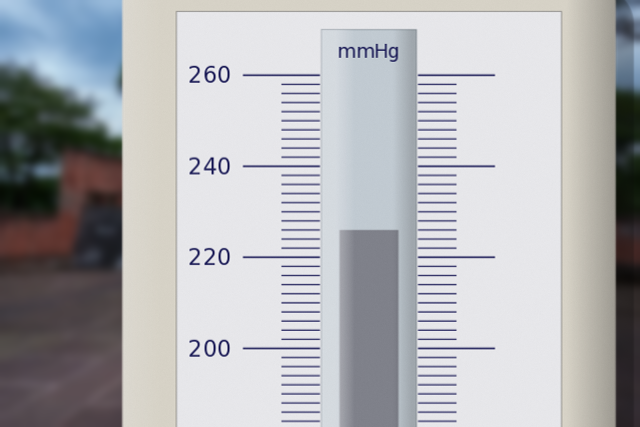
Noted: {"value": 226, "unit": "mmHg"}
